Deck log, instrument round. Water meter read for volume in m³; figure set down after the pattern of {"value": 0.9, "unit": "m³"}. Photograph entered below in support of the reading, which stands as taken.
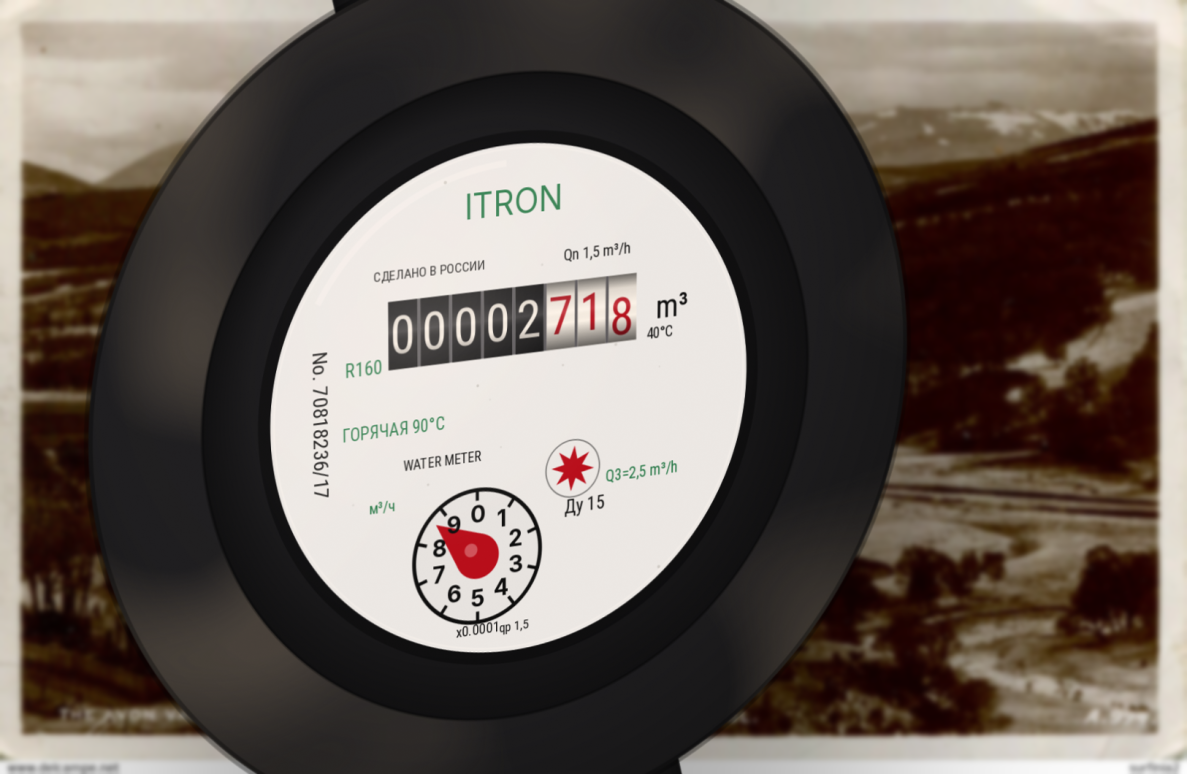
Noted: {"value": 2.7178, "unit": "m³"}
